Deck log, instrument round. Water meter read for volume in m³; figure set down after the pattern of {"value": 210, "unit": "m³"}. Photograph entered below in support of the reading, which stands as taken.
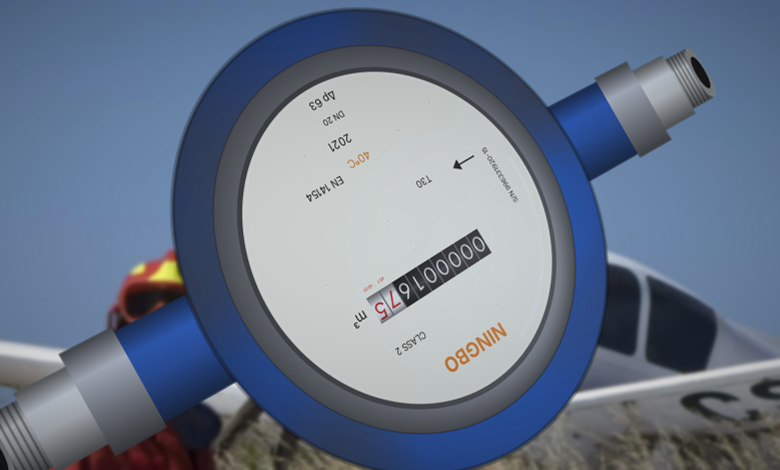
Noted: {"value": 16.75, "unit": "m³"}
